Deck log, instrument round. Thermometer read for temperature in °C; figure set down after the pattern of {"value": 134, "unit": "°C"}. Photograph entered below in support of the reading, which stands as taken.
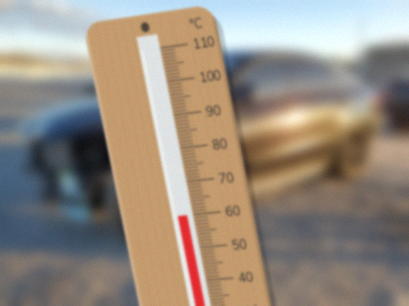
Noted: {"value": 60, "unit": "°C"}
